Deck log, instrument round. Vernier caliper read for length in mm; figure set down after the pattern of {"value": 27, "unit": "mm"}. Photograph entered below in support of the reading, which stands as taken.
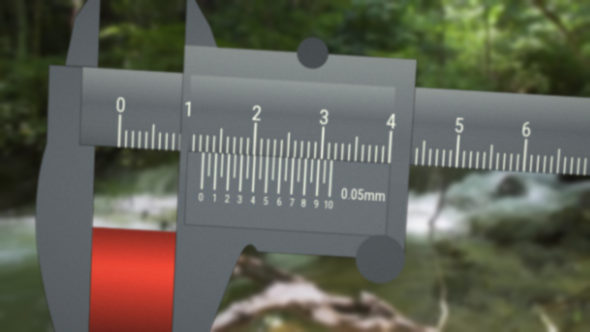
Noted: {"value": 12.5, "unit": "mm"}
